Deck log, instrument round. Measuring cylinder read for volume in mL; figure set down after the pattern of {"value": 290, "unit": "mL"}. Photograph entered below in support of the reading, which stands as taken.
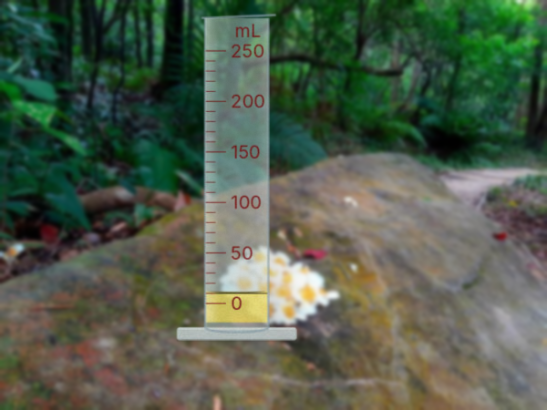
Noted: {"value": 10, "unit": "mL"}
